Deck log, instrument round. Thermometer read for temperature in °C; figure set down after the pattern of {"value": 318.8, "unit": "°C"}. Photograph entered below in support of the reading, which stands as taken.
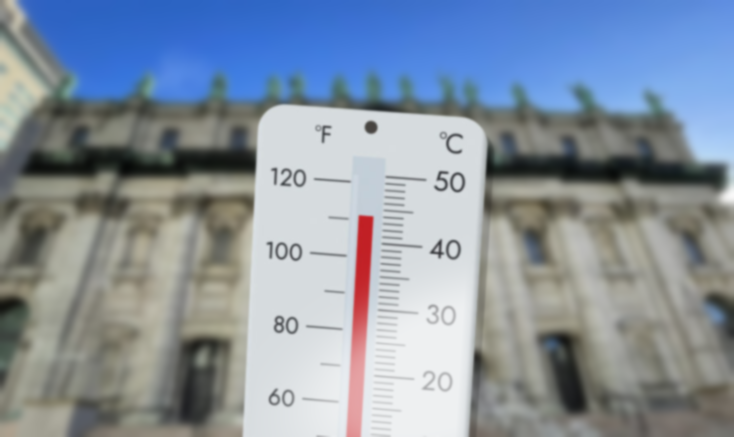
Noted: {"value": 44, "unit": "°C"}
